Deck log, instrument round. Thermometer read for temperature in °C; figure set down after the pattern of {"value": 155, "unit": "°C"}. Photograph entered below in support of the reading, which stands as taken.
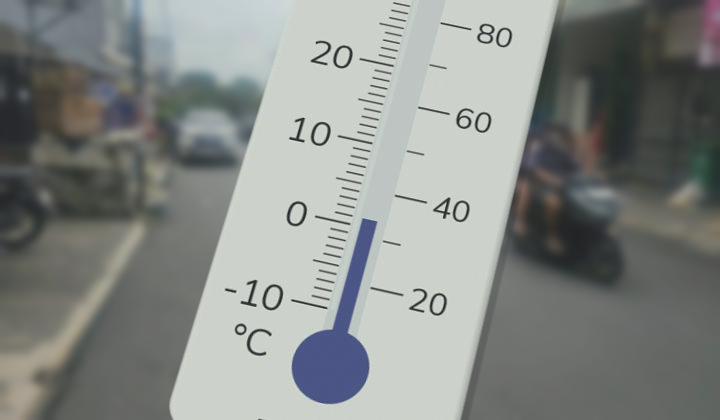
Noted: {"value": 1, "unit": "°C"}
